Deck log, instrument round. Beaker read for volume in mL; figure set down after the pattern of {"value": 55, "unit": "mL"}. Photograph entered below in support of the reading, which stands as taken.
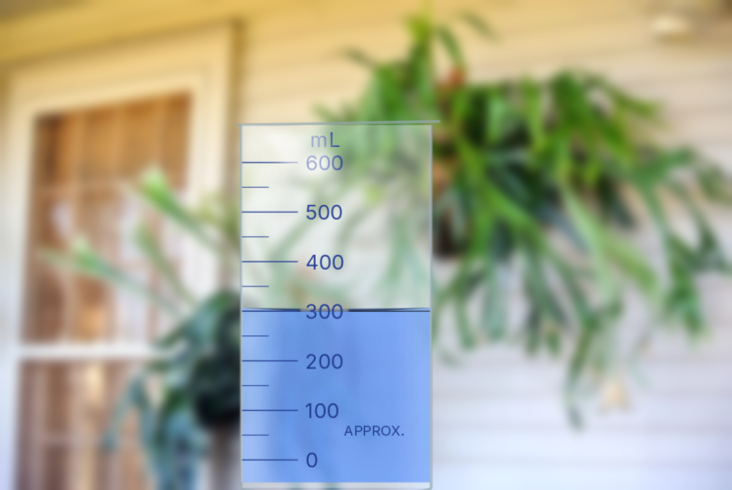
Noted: {"value": 300, "unit": "mL"}
